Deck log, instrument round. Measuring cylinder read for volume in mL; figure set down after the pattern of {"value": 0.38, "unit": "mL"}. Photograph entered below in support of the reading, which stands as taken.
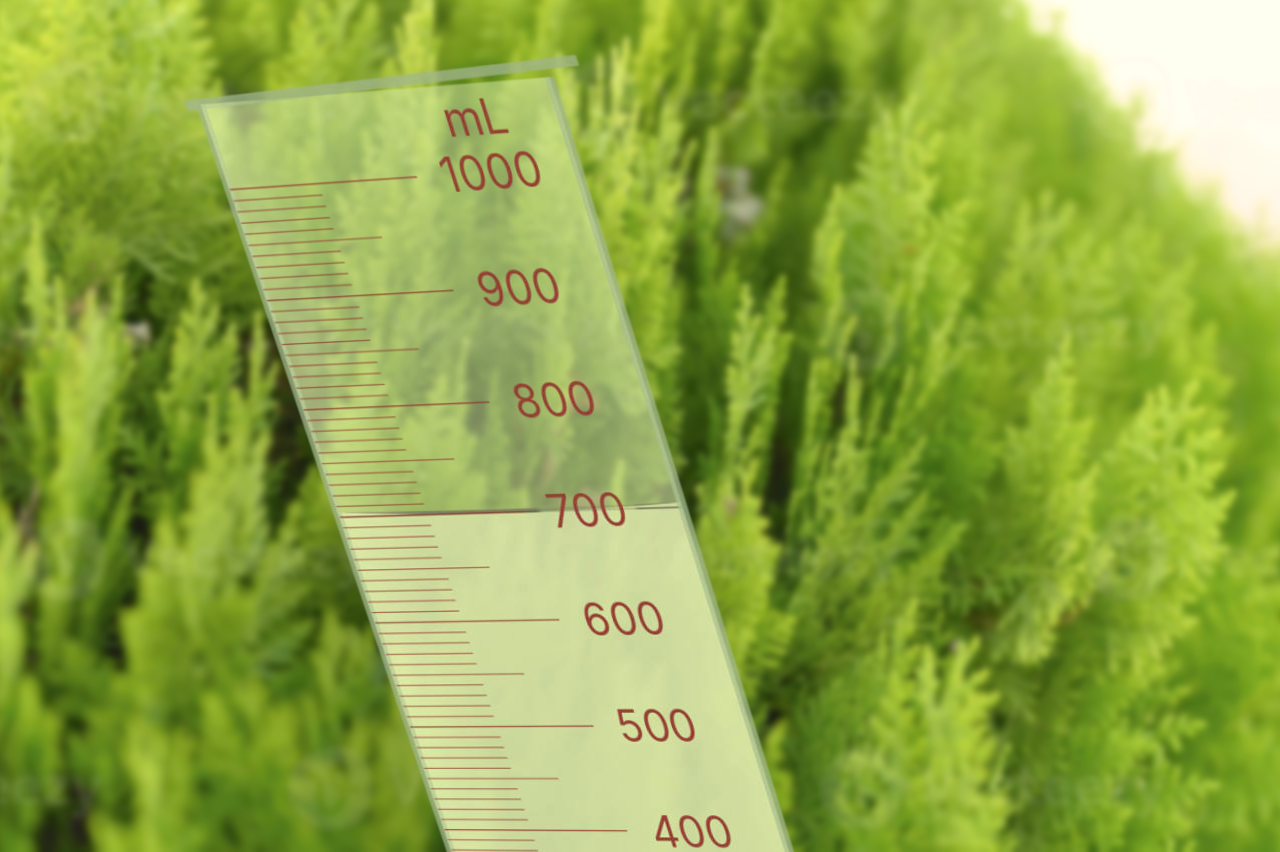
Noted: {"value": 700, "unit": "mL"}
